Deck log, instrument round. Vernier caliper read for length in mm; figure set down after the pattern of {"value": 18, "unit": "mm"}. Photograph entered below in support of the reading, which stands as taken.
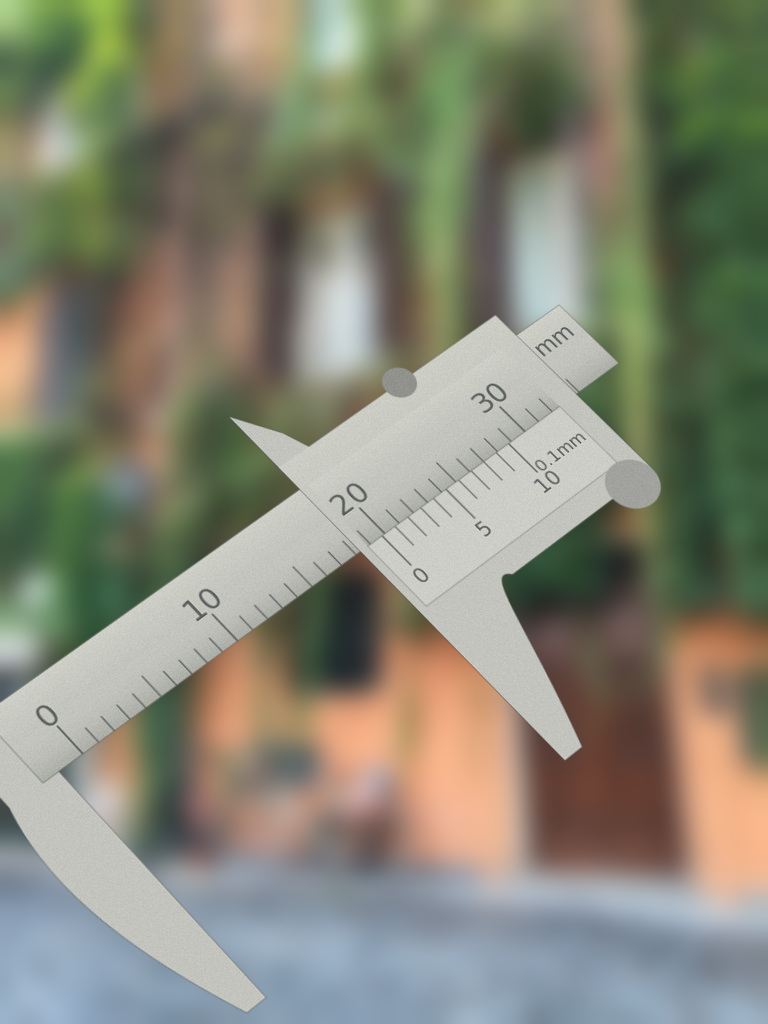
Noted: {"value": 19.8, "unit": "mm"}
